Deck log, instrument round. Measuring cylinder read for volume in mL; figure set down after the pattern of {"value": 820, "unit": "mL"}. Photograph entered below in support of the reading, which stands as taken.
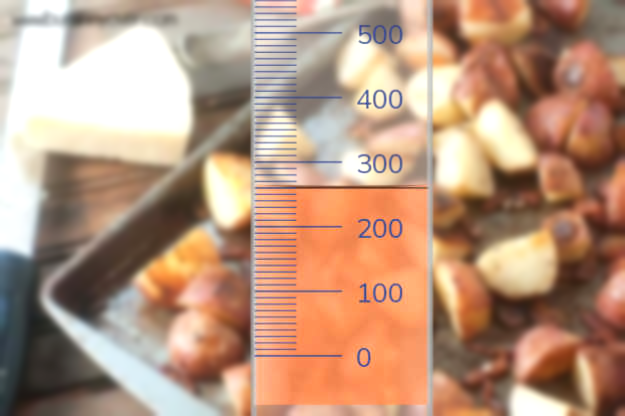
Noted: {"value": 260, "unit": "mL"}
